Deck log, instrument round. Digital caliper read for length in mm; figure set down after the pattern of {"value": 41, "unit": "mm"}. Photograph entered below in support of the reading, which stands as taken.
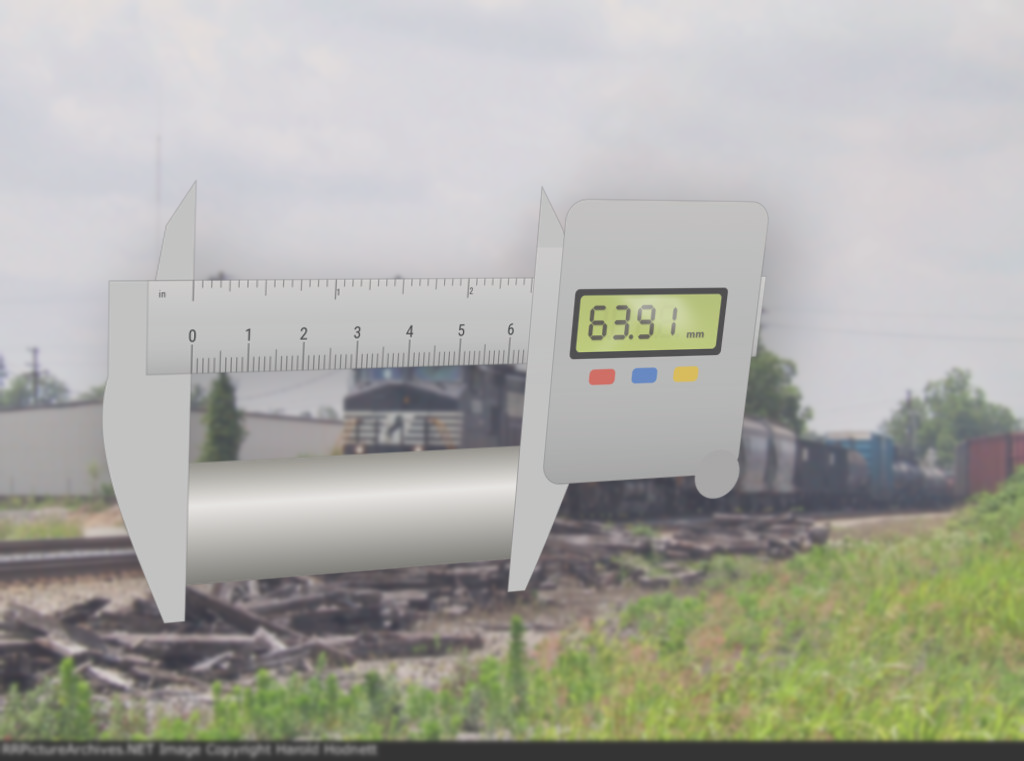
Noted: {"value": 63.91, "unit": "mm"}
